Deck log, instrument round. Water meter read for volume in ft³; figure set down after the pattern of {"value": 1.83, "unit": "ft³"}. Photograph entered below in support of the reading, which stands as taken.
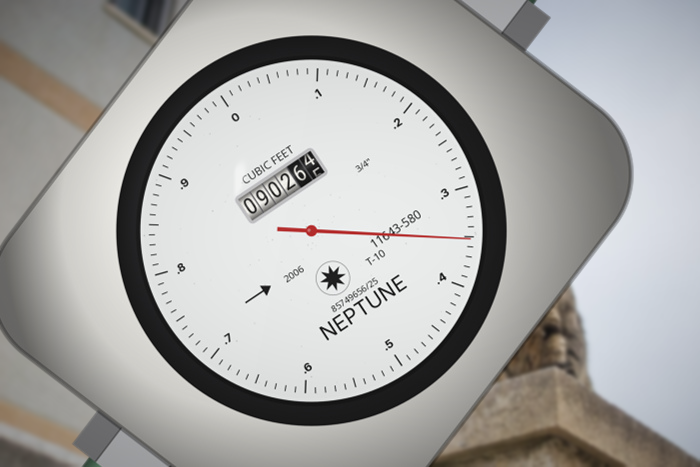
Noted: {"value": 90264.35, "unit": "ft³"}
